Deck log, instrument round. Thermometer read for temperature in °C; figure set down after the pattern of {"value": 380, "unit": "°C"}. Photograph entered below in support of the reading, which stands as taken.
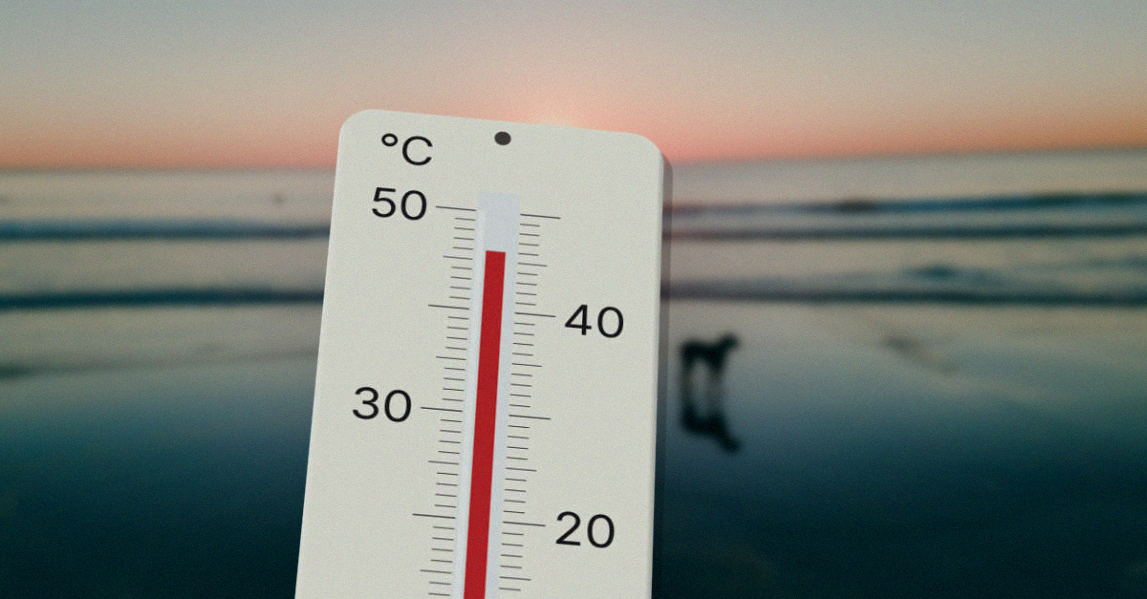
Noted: {"value": 46, "unit": "°C"}
